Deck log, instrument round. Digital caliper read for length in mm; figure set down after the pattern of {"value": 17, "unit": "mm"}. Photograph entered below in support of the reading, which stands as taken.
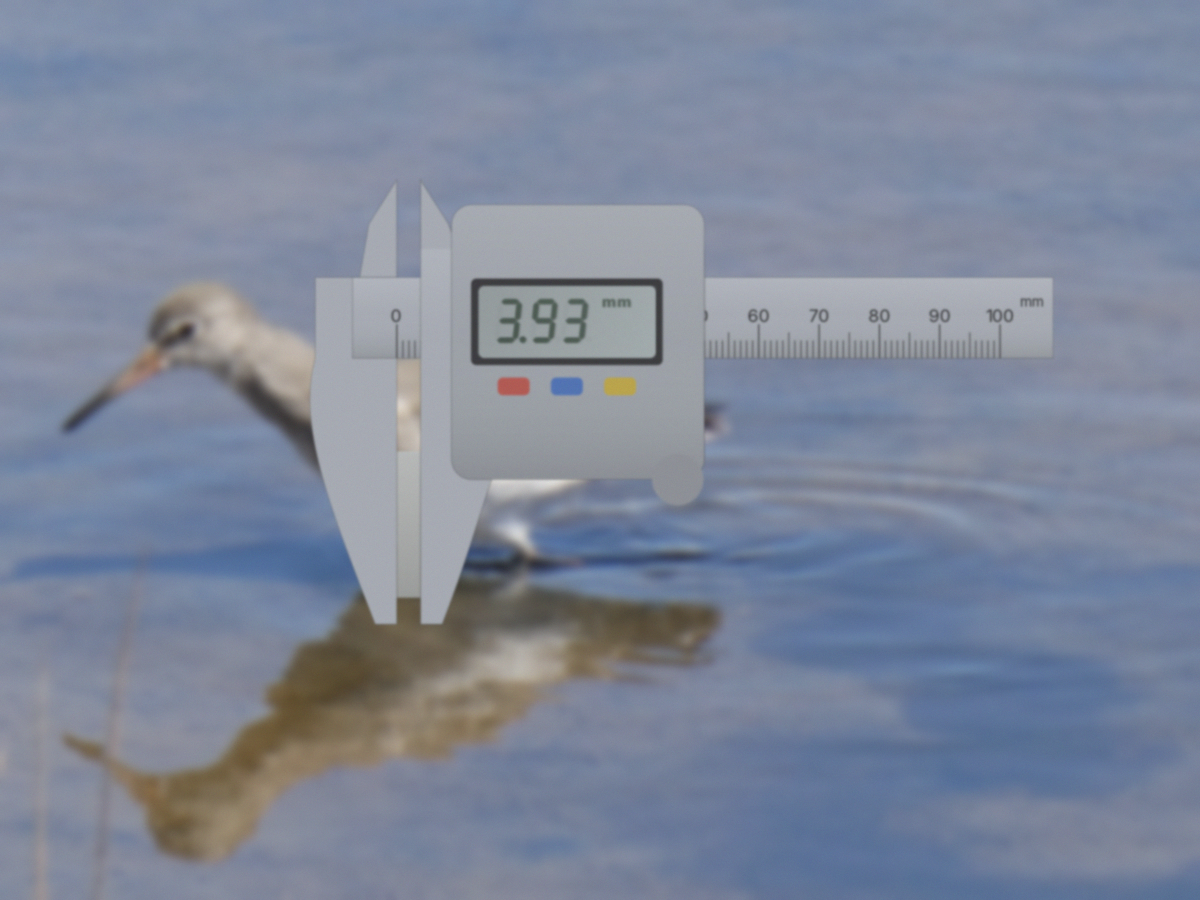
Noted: {"value": 3.93, "unit": "mm"}
